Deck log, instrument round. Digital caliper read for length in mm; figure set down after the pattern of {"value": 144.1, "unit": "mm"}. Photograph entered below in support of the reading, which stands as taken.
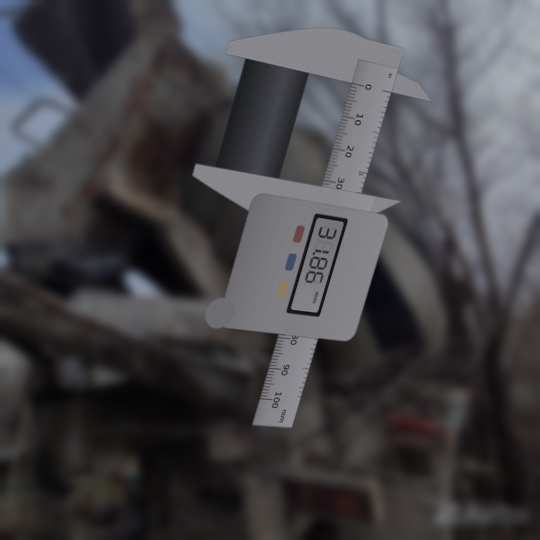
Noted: {"value": 31.86, "unit": "mm"}
